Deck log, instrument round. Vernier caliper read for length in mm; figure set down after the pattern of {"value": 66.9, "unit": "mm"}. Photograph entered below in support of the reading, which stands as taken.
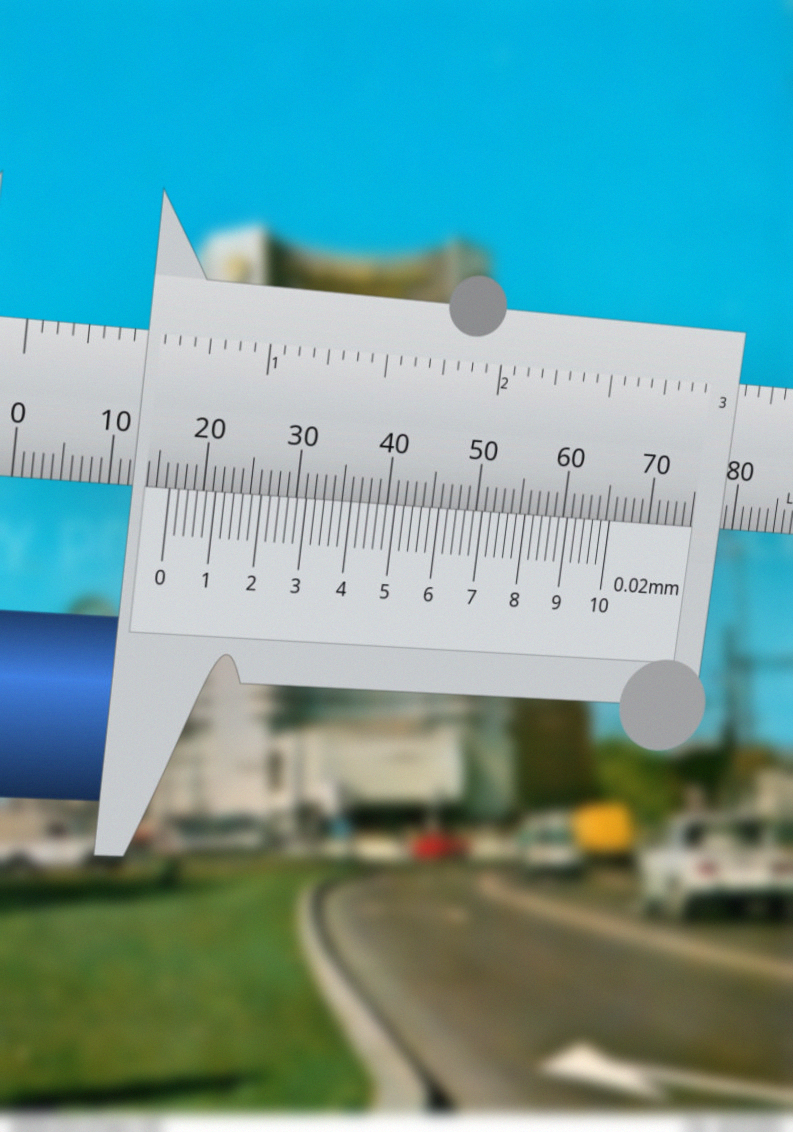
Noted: {"value": 16.4, "unit": "mm"}
